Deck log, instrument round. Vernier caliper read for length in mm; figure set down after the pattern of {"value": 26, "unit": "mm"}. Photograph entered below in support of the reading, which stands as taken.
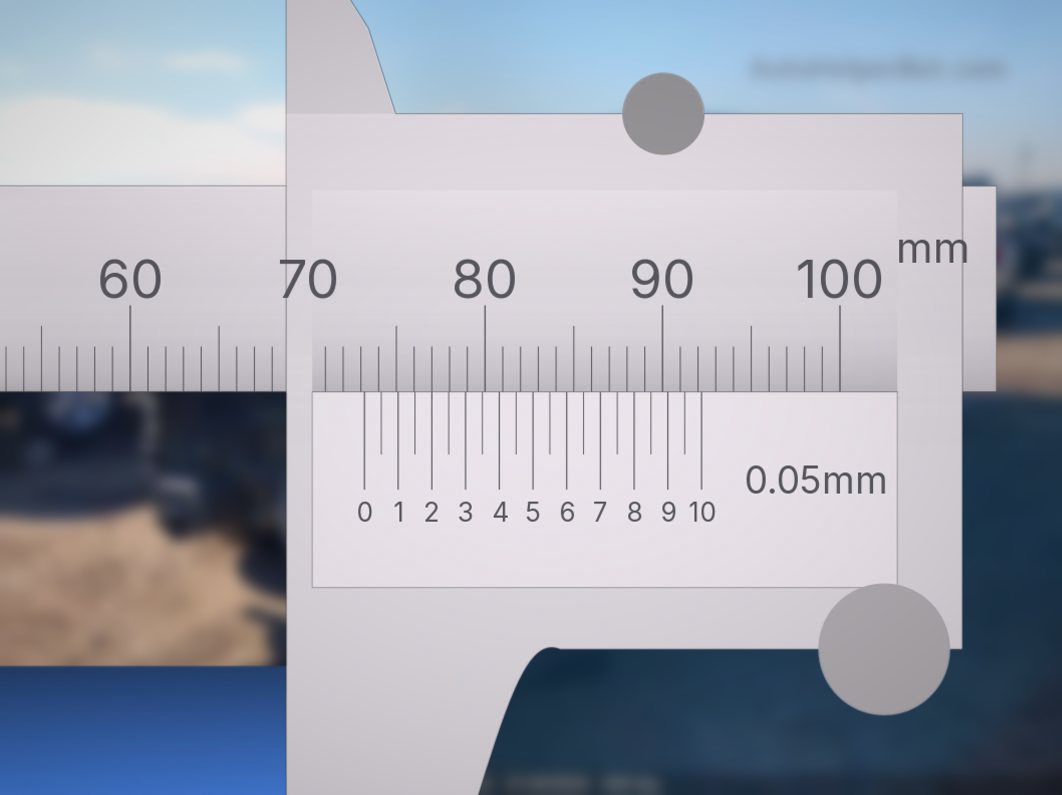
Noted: {"value": 73.2, "unit": "mm"}
